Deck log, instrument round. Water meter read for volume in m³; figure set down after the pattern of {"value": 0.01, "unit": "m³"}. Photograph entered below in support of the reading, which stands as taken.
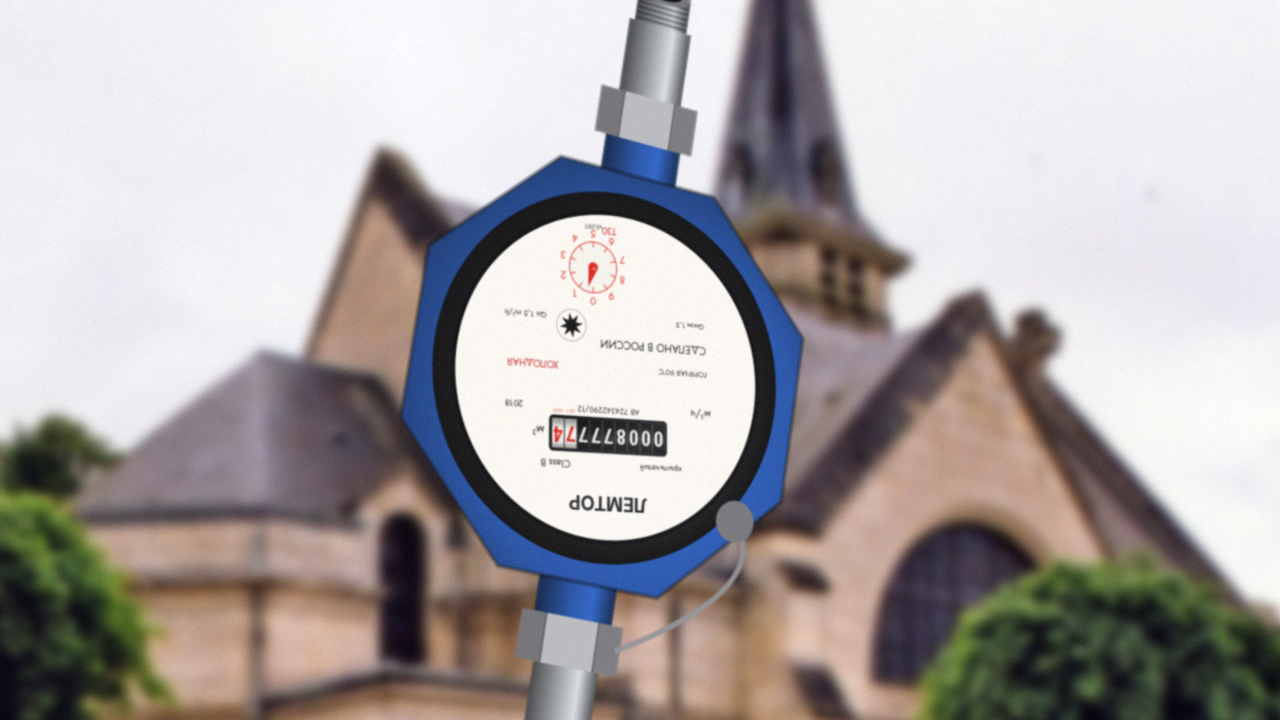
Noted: {"value": 8777.740, "unit": "m³"}
